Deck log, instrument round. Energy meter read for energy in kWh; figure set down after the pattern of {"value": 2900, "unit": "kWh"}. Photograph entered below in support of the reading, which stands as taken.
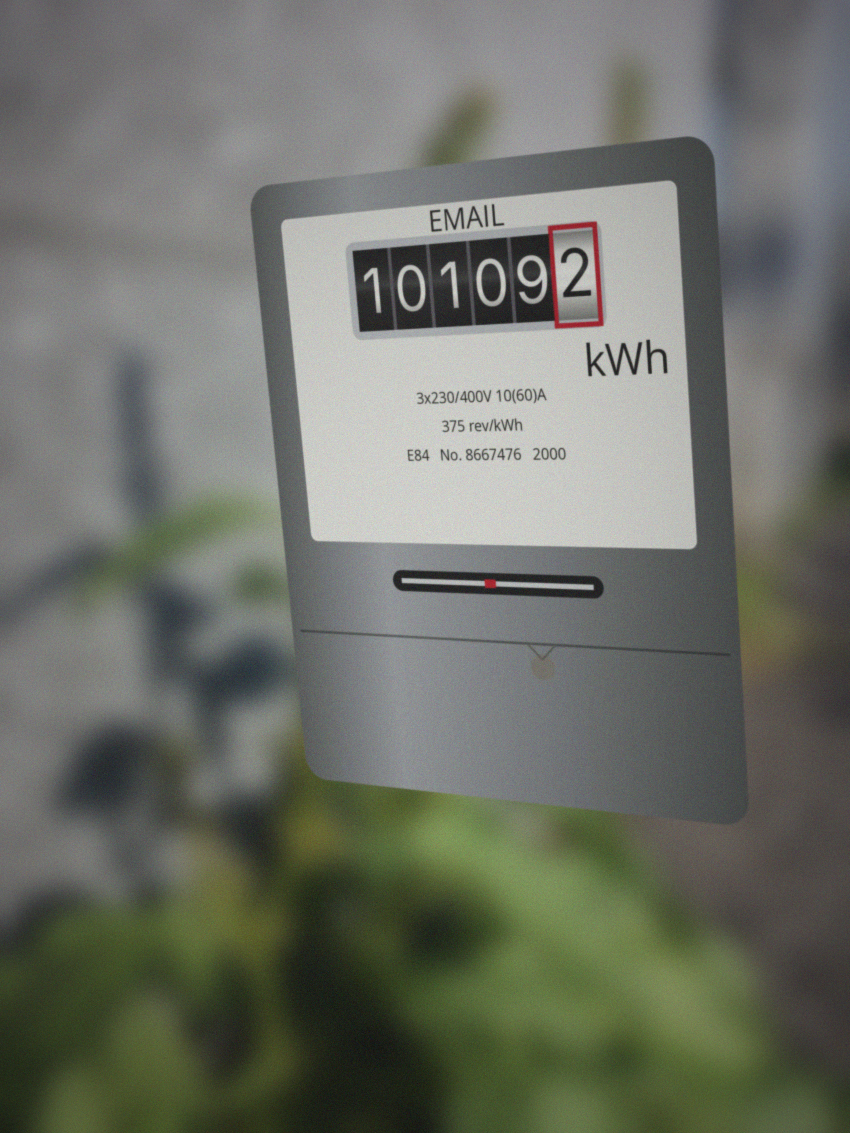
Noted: {"value": 10109.2, "unit": "kWh"}
